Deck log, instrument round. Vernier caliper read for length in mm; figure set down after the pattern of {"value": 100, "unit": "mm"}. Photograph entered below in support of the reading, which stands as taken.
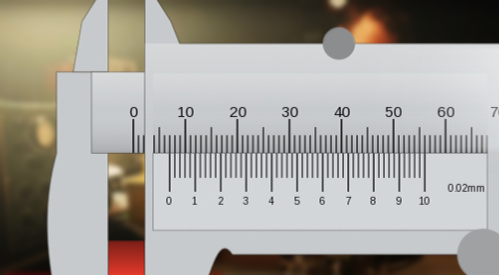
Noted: {"value": 7.0, "unit": "mm"}
